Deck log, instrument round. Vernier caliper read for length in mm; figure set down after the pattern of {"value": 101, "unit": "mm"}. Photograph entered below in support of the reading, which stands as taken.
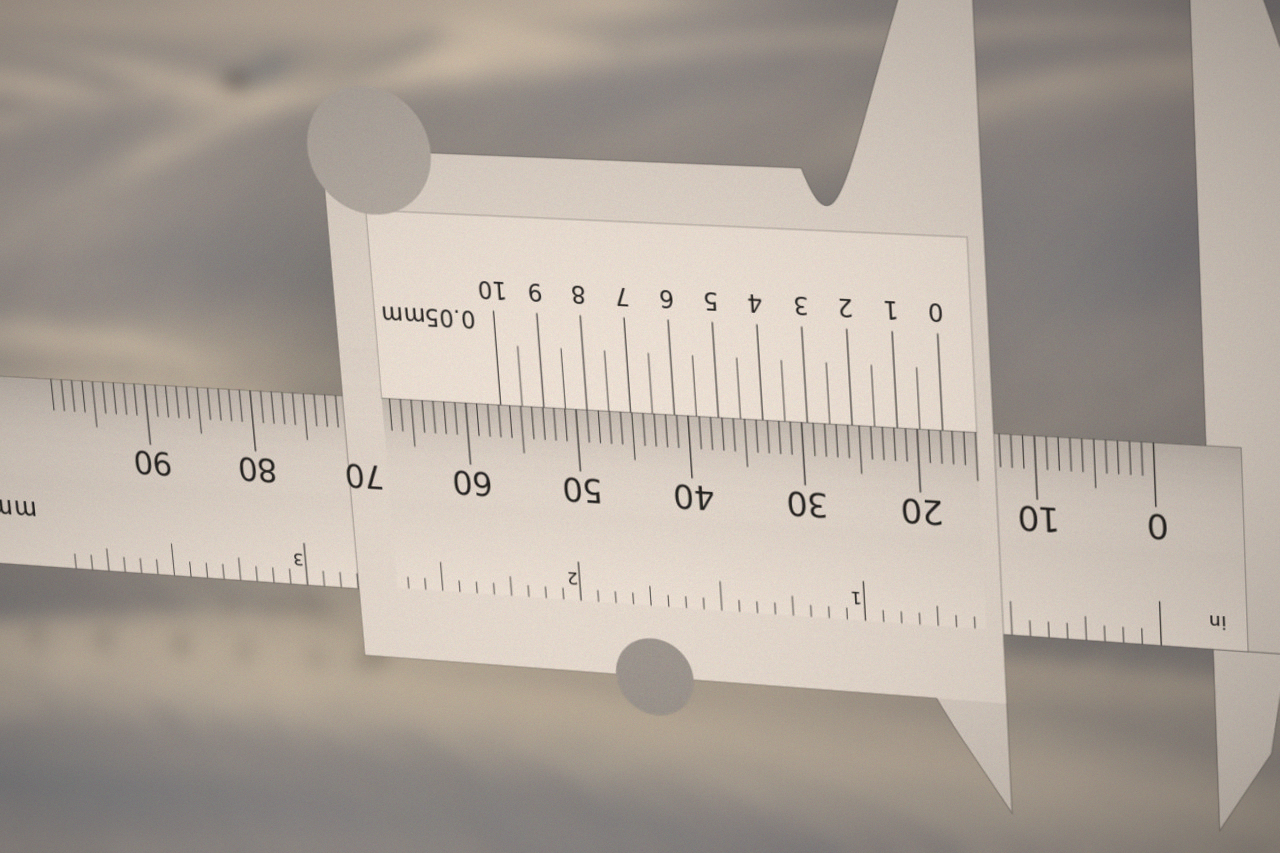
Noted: {"value": 17.8, "unit": "mm"}
